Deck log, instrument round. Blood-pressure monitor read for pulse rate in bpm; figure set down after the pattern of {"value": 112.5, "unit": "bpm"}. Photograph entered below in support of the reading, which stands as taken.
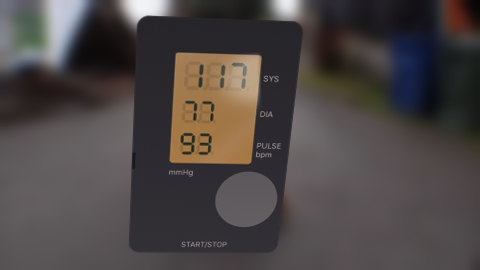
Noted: {"value": 93, "unit": "bpm"}
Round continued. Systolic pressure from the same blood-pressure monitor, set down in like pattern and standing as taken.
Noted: {"value": 117, "unit": "mmHg"}
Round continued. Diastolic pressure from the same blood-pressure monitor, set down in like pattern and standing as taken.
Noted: {"value": 77, "unit": "mmHg"}
